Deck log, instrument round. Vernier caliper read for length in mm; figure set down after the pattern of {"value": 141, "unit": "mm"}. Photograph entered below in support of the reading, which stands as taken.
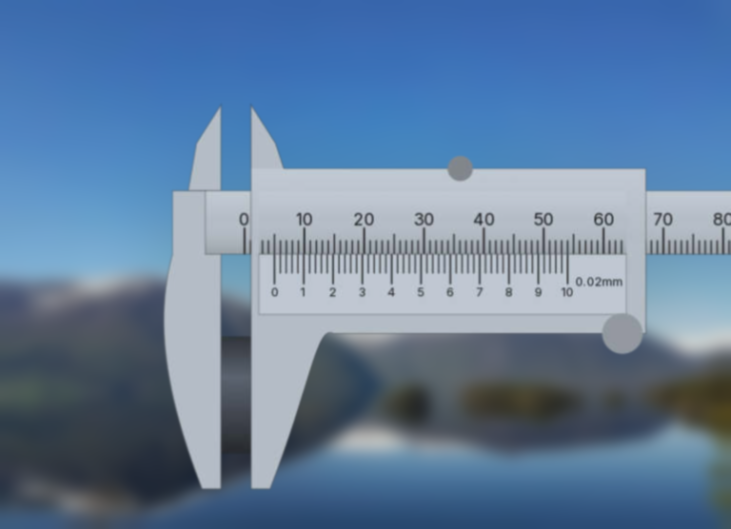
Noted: {"value": 5.0, "unit": "mm"}
